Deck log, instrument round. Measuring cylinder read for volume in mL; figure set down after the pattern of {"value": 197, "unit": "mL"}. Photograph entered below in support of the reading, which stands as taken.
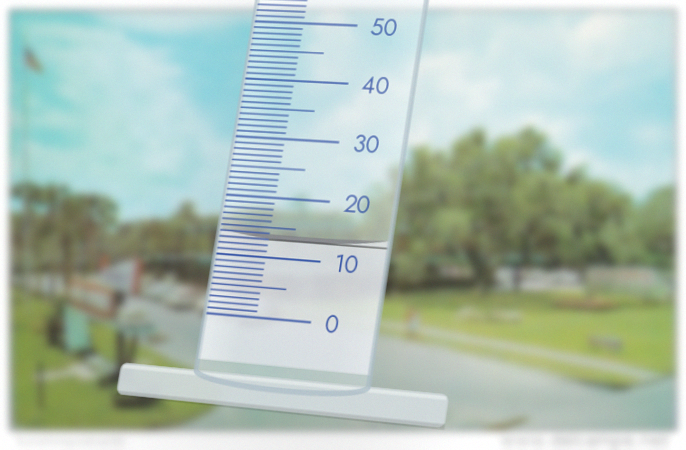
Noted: {"value": 13, "unit": "mL"}
